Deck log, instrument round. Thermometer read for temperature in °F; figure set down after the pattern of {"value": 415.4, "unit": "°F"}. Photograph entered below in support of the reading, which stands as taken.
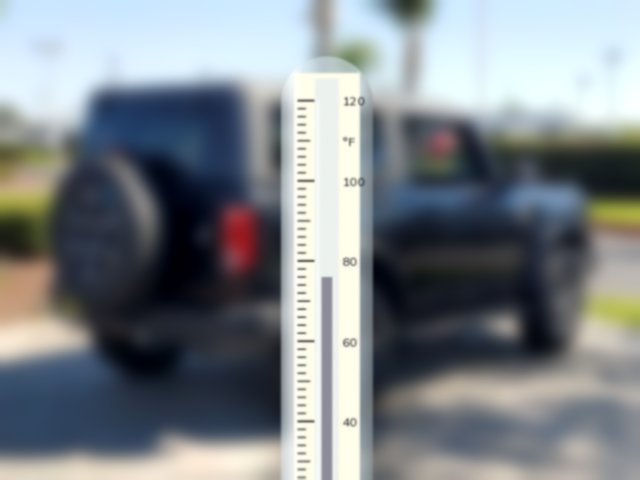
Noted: {"value": 76, "unit": "°F"}
